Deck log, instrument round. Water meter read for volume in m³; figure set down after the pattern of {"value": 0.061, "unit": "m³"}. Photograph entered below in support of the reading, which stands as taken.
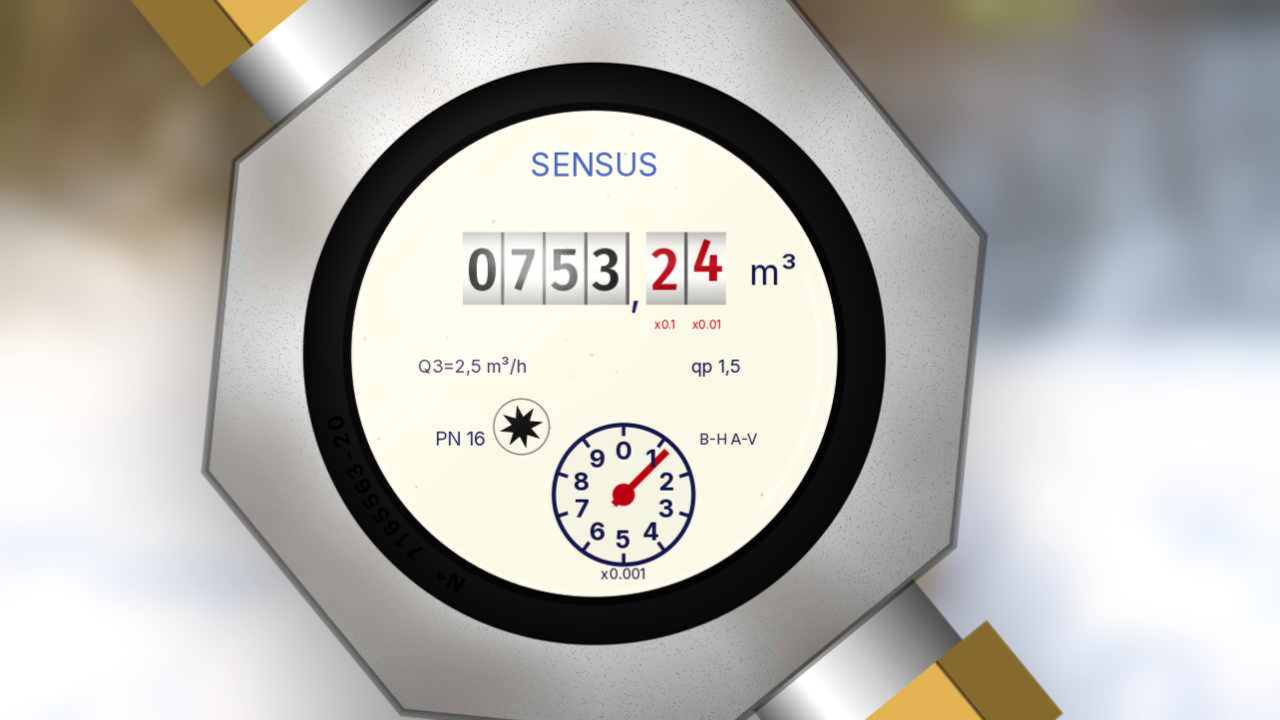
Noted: {"value": 753.241, "unit": "m³"}
